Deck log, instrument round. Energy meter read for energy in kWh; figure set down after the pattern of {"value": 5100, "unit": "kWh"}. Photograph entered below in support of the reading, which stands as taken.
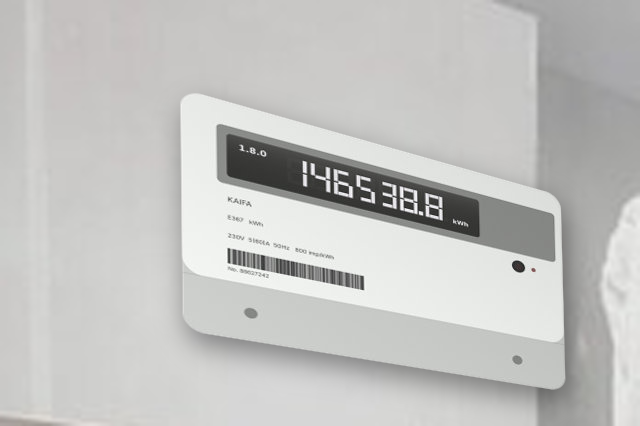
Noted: {"value": 146538.8, "unit": "kWh"}
